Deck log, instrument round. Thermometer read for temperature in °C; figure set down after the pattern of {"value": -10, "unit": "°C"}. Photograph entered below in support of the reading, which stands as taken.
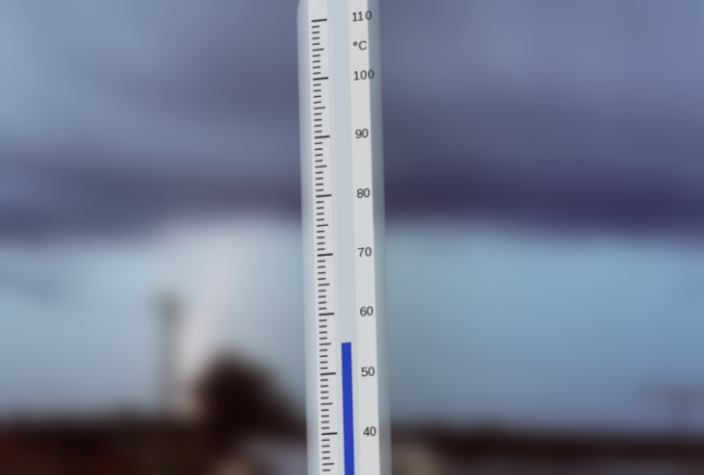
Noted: {"value": 55, "unit": "°C"}
